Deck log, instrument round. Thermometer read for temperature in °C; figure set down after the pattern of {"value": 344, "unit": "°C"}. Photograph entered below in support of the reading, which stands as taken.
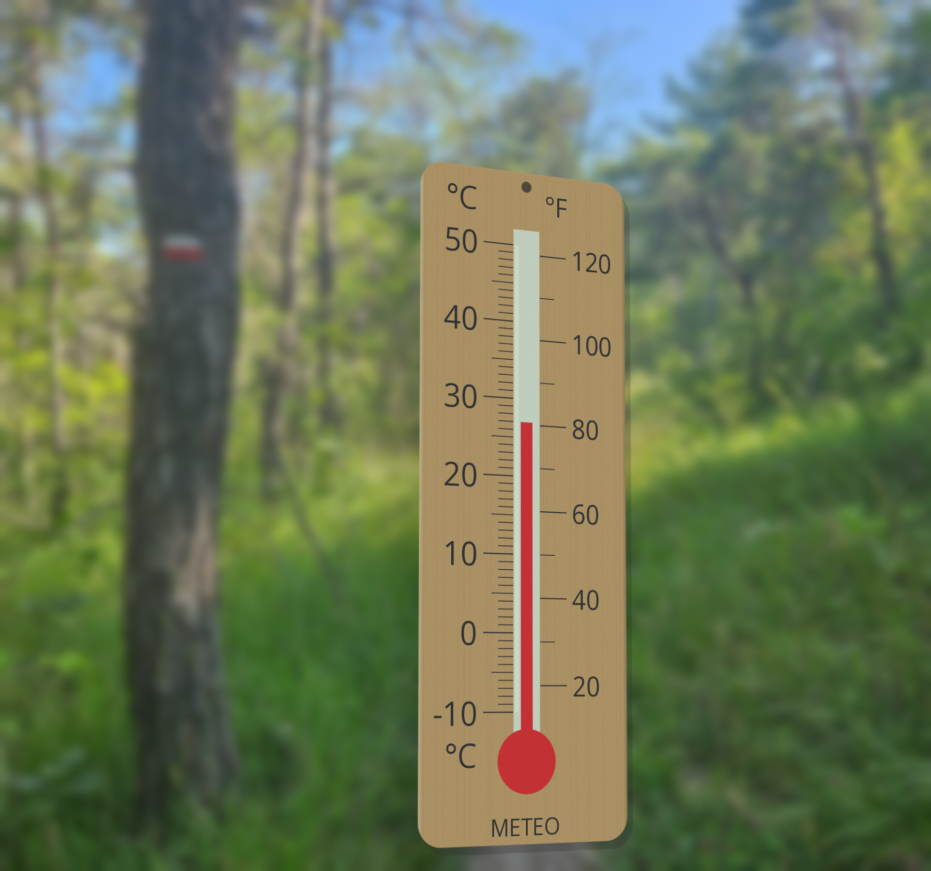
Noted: {"value": 27, "unit": "°C"}
